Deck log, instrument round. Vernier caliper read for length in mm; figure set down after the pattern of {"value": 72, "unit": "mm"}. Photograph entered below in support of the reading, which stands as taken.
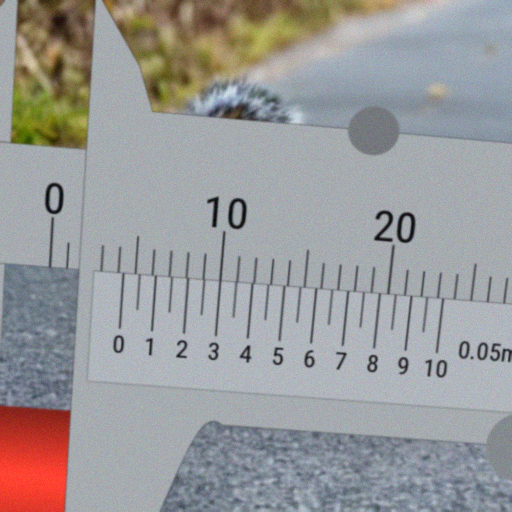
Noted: {"value": 4.3, "unit": "mm"}
